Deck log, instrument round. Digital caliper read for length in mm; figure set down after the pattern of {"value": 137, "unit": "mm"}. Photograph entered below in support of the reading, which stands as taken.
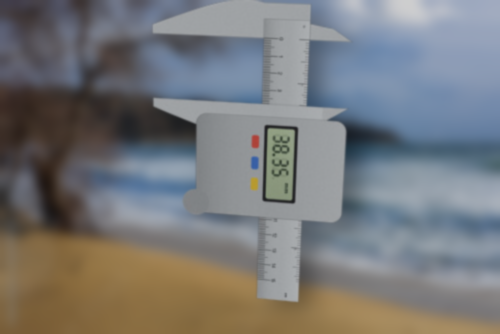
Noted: {"value": 38.35, "unit": "mm"}
